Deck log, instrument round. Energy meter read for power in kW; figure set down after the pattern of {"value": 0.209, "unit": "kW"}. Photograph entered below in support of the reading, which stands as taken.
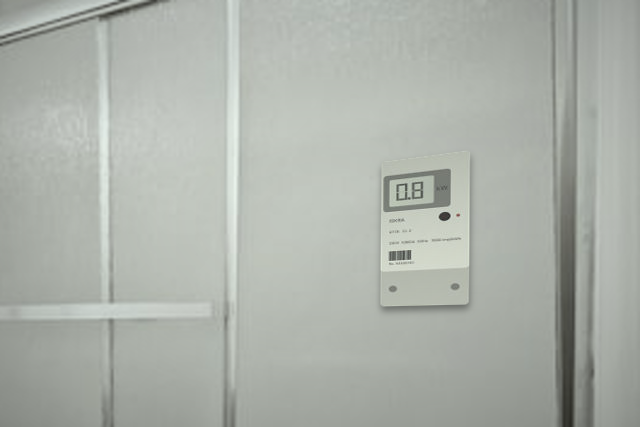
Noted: {"value": 0.8, "unit": "kW"}
